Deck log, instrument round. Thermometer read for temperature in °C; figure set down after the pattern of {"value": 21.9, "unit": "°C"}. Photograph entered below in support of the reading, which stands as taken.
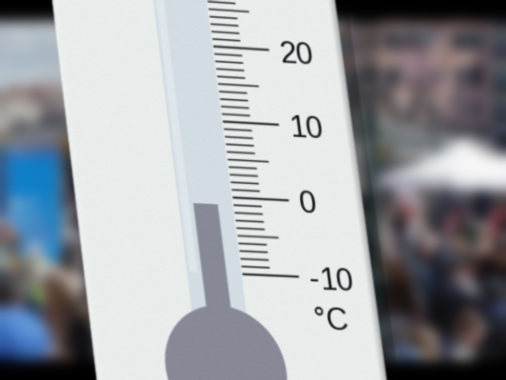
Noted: {"value": -1, "unit": "°C"}
